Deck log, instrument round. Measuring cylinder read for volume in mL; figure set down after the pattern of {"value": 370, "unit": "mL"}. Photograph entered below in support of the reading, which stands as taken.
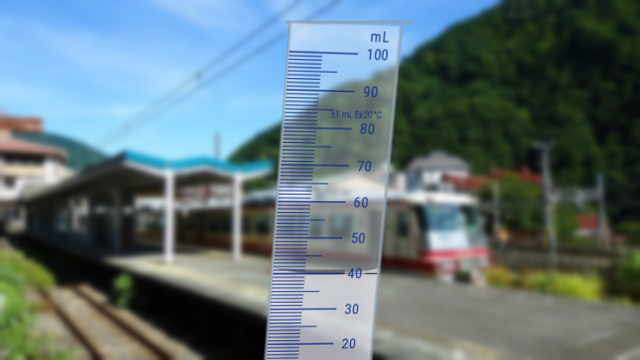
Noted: {"value": 40, "unit": "mL"}
